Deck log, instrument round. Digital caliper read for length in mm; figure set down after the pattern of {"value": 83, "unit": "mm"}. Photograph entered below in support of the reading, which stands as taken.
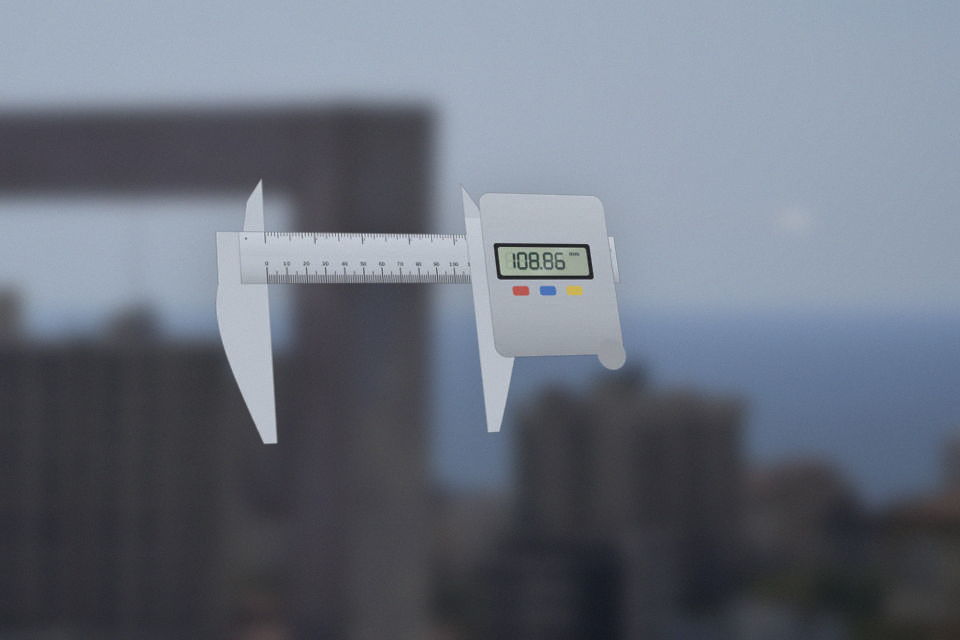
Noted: {"value": 108.86, "unit": "mm"}
